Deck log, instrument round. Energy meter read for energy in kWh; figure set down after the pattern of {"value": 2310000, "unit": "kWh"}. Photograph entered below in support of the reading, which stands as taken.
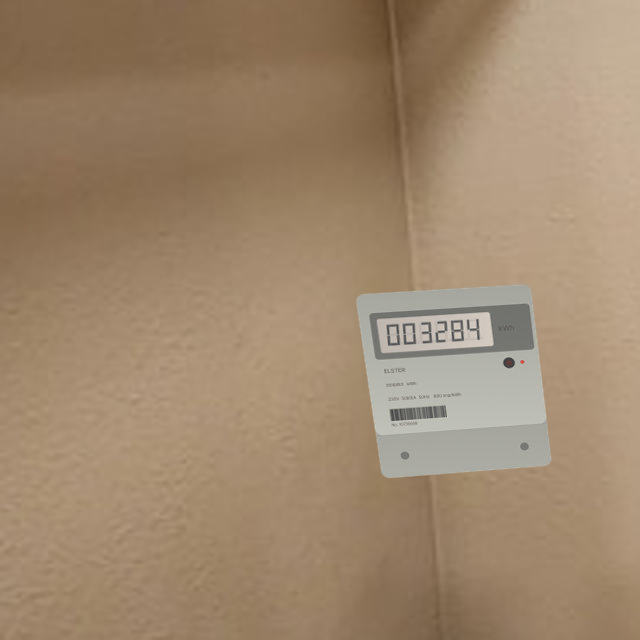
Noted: {"value": 3284, "unit": "kWh"}
